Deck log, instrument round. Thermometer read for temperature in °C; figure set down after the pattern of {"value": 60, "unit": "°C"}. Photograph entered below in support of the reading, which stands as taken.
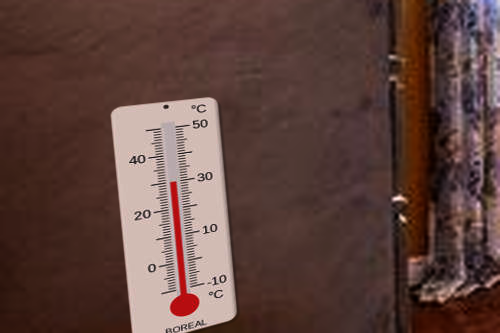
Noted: {"value": 30, "unit": "°C"}
